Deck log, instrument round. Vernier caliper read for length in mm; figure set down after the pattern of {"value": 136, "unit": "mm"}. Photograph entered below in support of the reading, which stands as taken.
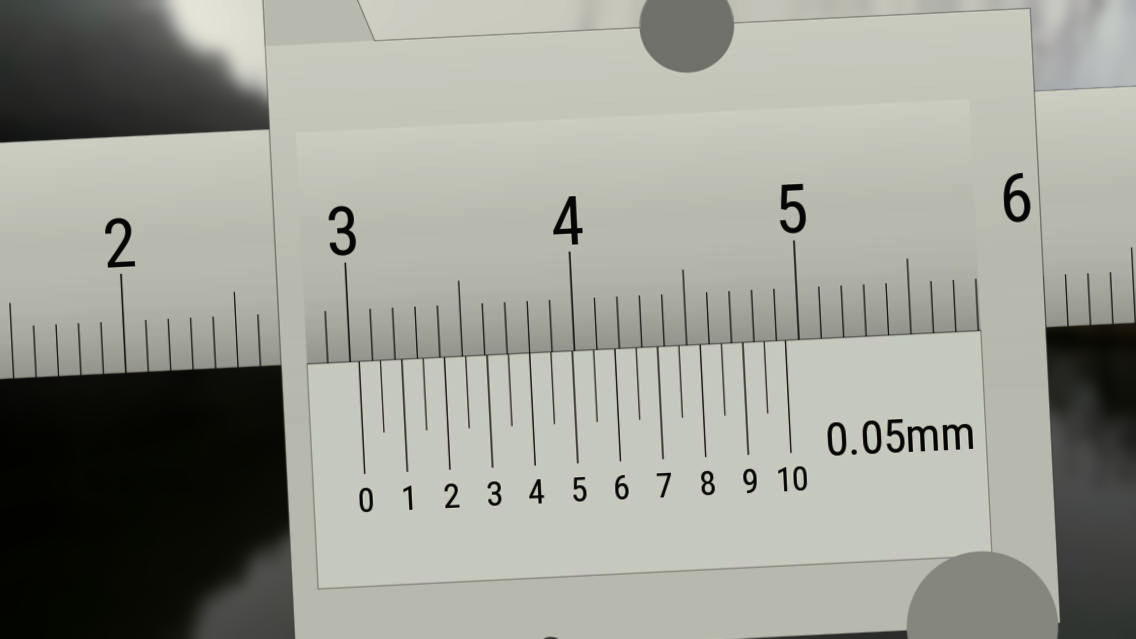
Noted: {"value": 30.4, "unit": "mm"}
